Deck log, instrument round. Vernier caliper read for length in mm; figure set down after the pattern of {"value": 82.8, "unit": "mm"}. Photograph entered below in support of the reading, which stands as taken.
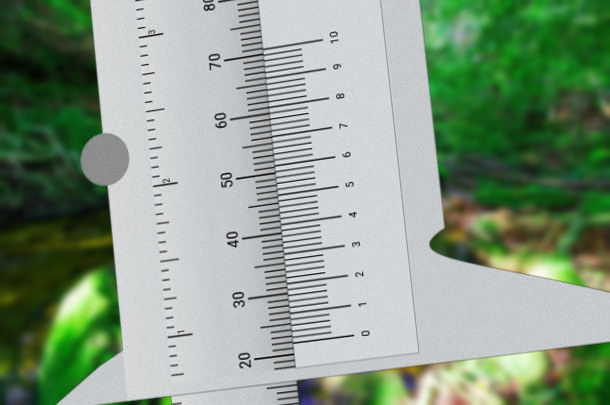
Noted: {"value": 21.8, "unit": "mm"}
